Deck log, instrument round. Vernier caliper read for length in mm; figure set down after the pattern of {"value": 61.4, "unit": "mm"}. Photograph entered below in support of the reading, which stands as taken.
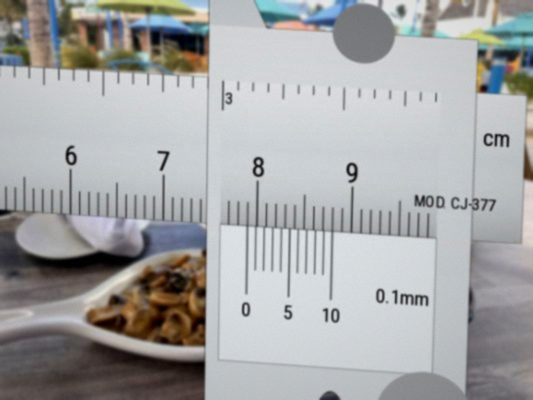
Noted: {"value": 79.0, "unit": "mm"}
